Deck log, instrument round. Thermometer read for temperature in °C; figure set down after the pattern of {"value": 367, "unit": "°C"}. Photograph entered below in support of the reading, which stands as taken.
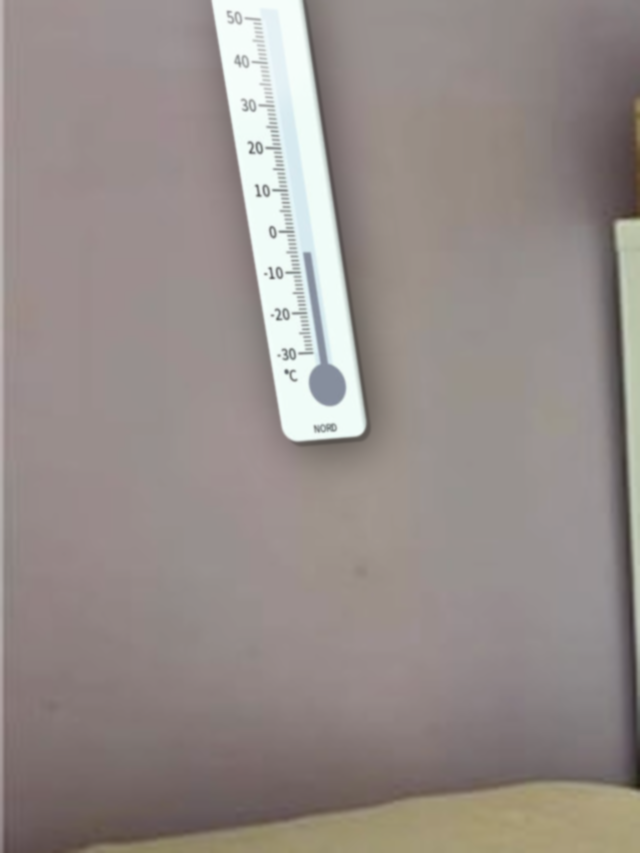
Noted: {"value": -5, "unit": "°C"}
